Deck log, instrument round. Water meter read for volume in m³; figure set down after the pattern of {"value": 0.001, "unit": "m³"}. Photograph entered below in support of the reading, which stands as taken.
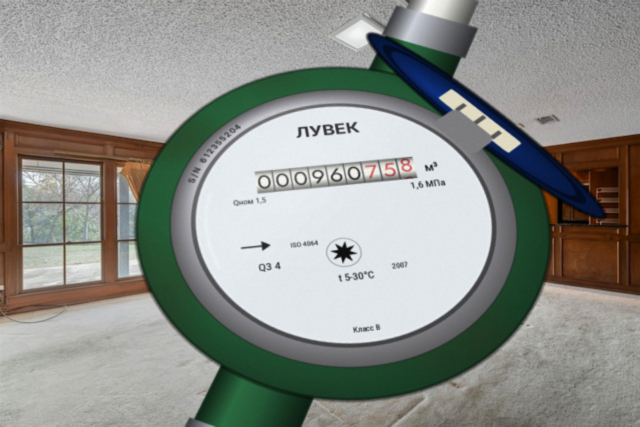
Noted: {"value": 960.758, "unit": "m³"}
